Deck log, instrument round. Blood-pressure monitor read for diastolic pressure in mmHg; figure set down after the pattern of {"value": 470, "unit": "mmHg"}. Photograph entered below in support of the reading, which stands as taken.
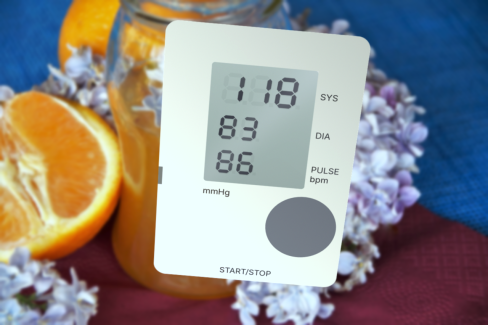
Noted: {"value": 83, "unit": "mmHg"}
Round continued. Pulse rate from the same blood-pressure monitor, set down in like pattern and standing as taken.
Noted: {"value": 86, "unit": "bpm"}
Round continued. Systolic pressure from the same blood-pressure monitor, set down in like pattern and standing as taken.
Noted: {"value": 118, "unit": "mmHg"}
